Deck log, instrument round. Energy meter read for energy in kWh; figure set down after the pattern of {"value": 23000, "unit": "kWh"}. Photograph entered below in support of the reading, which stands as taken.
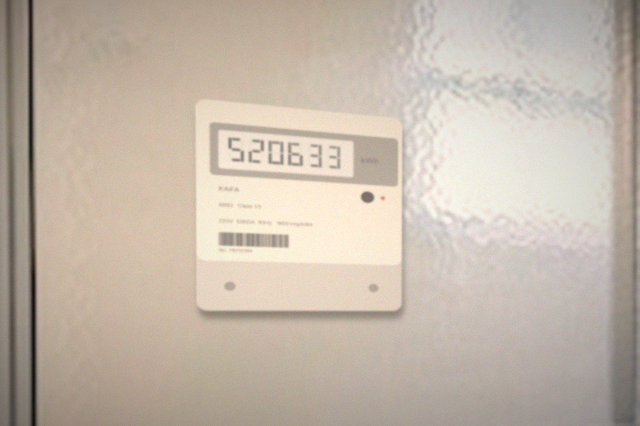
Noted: {"value": 520633, "unit": "kWh"}
